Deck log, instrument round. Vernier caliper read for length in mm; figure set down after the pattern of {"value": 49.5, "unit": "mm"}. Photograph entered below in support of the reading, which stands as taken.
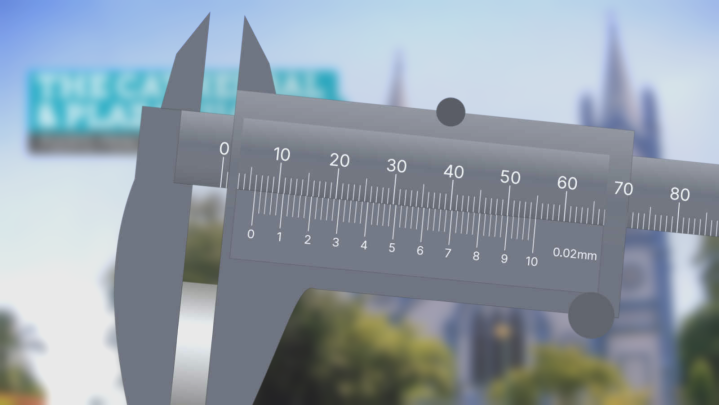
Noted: {"value": 6.0, "unit": "mm"}
